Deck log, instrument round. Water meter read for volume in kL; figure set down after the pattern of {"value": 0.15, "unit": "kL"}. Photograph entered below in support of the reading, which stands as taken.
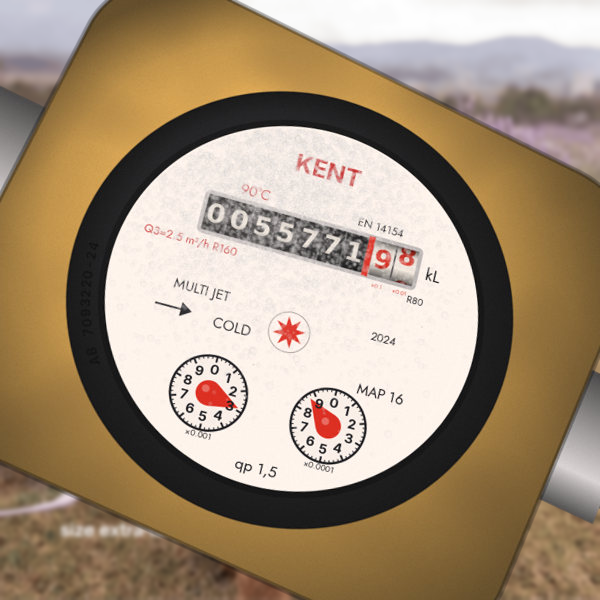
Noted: {"value": 55771.9828, "unit": "kL"}
